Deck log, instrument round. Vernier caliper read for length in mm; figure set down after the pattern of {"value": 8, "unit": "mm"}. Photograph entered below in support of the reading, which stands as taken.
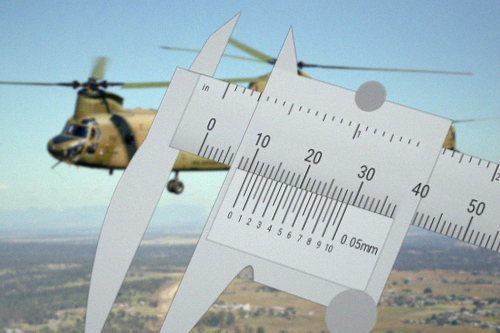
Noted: {"value": 10.0, "unit": "mm"}
